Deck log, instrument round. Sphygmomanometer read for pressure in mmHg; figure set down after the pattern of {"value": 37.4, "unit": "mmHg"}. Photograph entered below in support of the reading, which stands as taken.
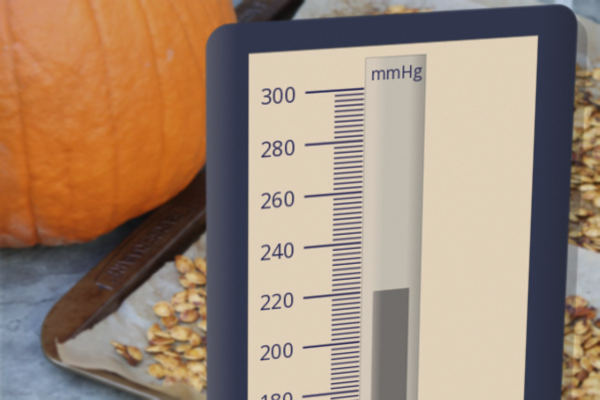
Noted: {"value": 220, "unit": "mmHg"}
